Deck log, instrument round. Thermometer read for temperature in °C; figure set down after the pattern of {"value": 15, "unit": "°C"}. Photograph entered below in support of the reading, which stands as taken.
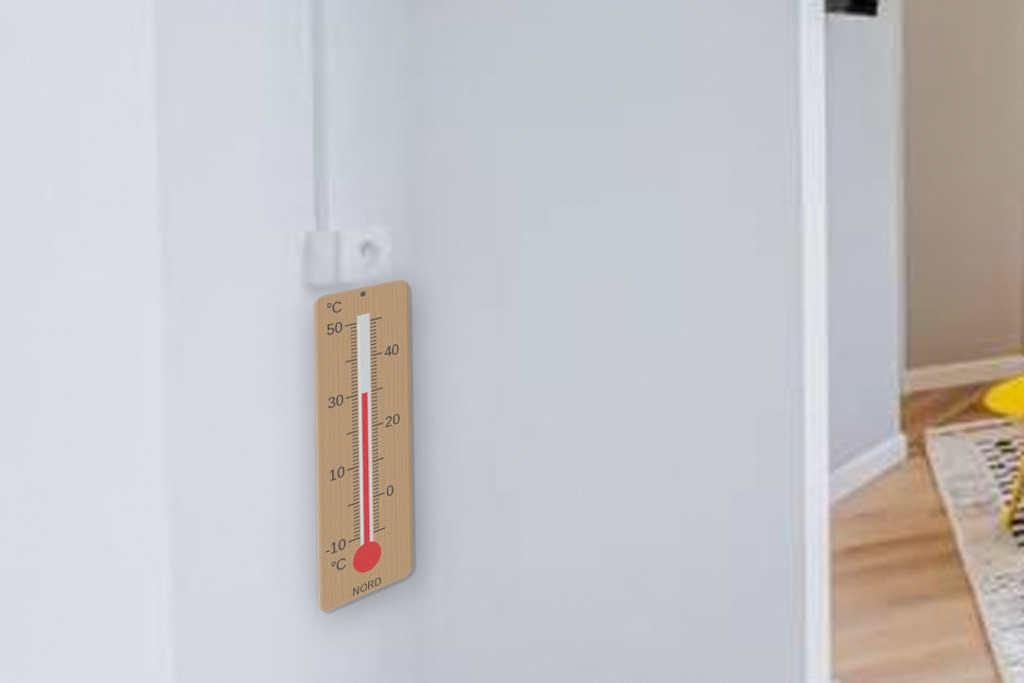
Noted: {"value": 30, "unit": "°C"}
